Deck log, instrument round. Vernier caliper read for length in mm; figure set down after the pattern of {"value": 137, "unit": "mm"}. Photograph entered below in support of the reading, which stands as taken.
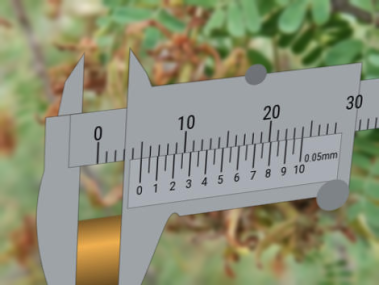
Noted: {"value": 5.0, "unit": "mm"}
